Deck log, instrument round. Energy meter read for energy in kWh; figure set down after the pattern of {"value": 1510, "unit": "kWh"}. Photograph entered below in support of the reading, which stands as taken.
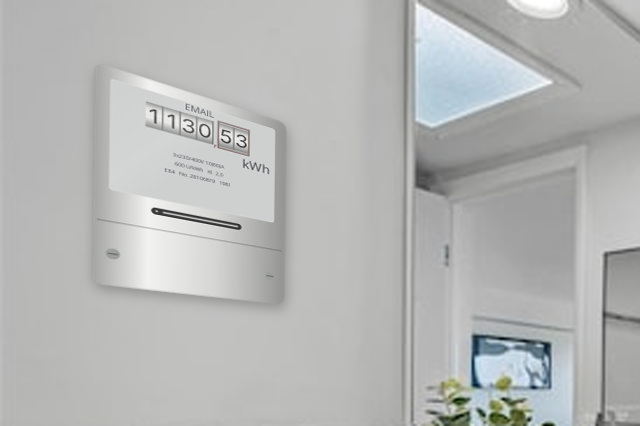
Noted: {"value": 1130.53, "unit": "kWh"}
